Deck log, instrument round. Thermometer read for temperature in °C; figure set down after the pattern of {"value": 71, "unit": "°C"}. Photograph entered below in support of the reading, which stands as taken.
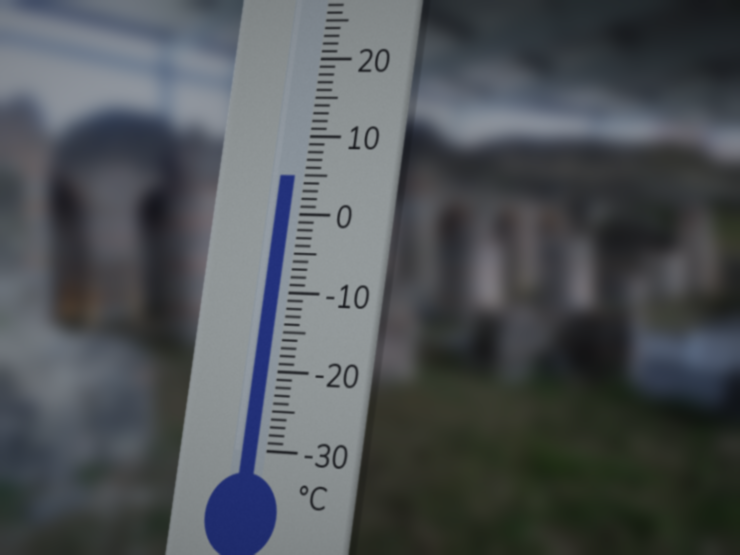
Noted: {"value": 5, "unit": "°C"}
